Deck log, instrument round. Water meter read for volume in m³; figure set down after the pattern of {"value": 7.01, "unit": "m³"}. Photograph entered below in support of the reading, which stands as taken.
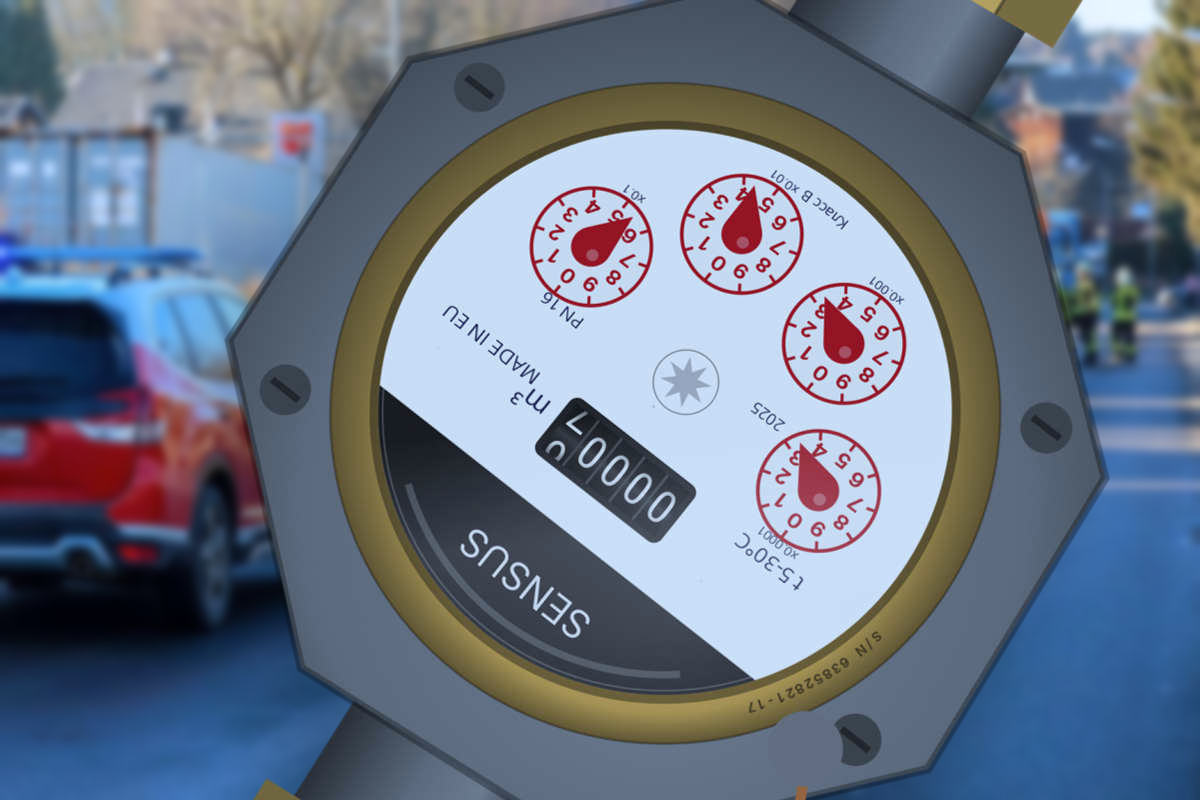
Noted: {"value": 6.5433, "unit": "m³"}
